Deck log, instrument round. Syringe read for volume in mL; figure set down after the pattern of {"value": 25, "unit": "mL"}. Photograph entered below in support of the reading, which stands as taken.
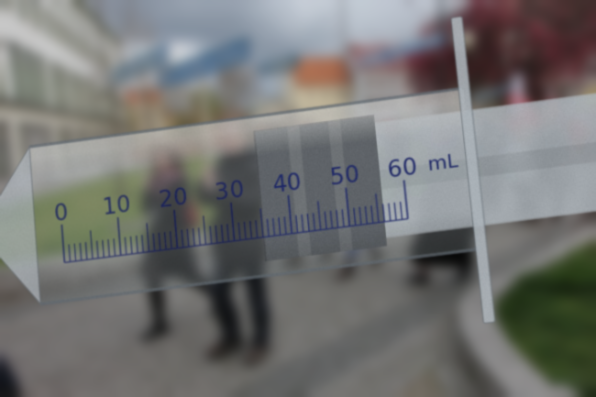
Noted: {"value": 35, "unit": "mL"}
